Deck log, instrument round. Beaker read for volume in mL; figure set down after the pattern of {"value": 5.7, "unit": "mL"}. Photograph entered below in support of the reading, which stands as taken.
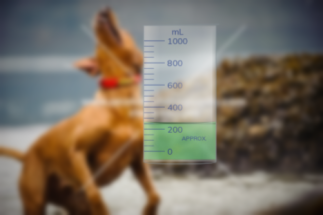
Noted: {"value": 250, "unit": "mL"}
